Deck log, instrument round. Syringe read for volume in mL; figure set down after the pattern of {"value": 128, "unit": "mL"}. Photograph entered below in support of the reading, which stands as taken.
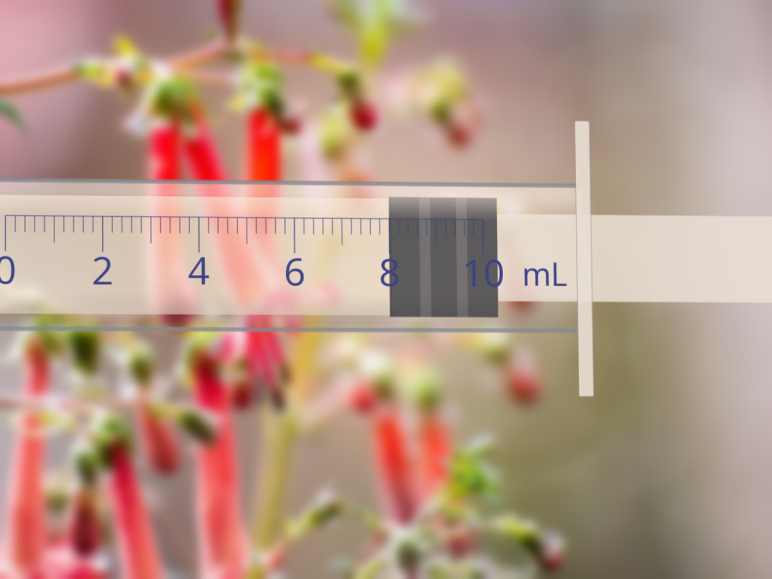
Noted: {"value": 8, "unit": "mL"}
